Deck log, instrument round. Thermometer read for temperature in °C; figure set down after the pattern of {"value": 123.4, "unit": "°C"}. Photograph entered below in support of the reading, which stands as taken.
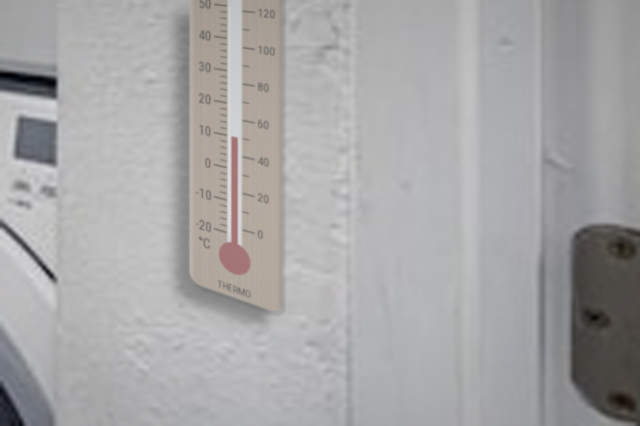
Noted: {"value": 10, "unit": "°C"}
